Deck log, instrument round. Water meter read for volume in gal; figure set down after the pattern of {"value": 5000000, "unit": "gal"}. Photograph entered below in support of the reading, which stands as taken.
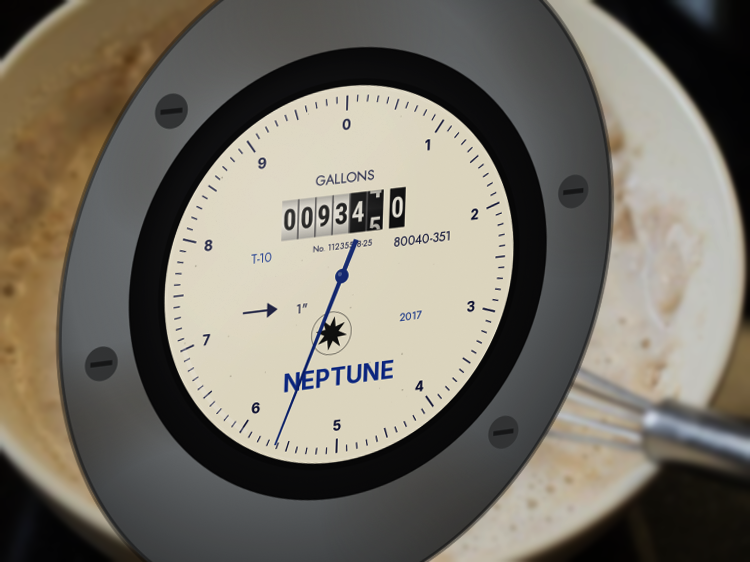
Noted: {"value": 93445.6, "unit": "gal"}
